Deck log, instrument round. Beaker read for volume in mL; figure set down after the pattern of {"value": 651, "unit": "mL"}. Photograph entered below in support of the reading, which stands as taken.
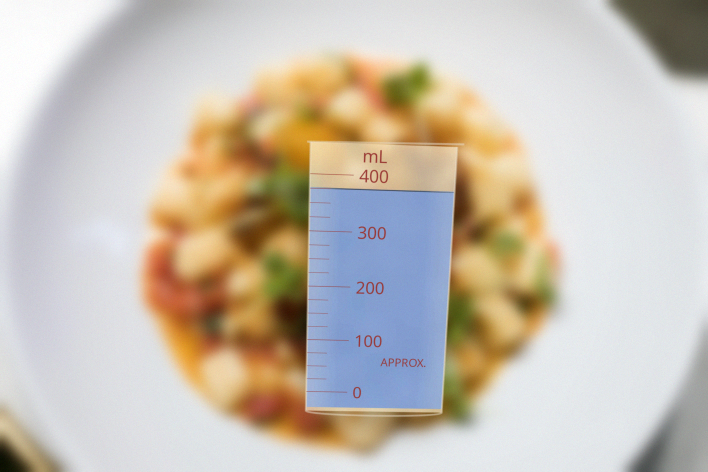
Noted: {"value": 375, "unit": "mL"}
